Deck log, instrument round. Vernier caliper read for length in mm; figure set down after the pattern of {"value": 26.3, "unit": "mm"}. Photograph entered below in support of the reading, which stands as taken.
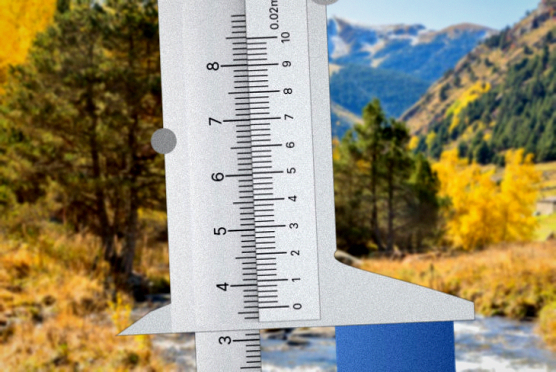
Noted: {"value": 35.8, "unit": "mm"}
